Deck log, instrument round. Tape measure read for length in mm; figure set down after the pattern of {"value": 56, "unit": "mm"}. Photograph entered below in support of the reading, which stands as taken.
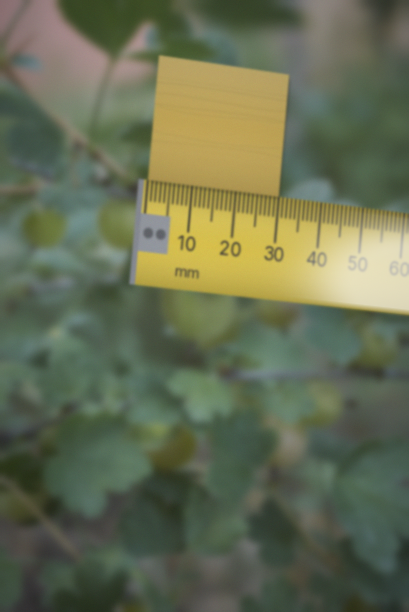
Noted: {"value": 30, "unit": "mm"}
